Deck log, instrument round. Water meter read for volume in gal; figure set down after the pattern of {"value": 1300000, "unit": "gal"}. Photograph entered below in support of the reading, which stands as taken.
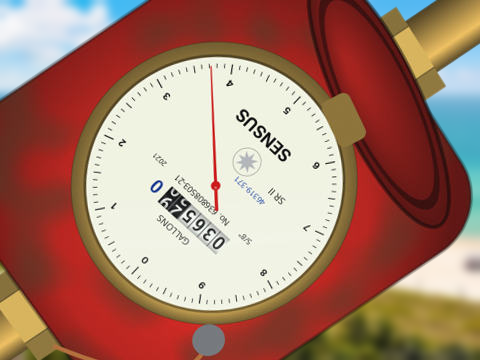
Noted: {"value": 365293.7, "unit": "gal"}
